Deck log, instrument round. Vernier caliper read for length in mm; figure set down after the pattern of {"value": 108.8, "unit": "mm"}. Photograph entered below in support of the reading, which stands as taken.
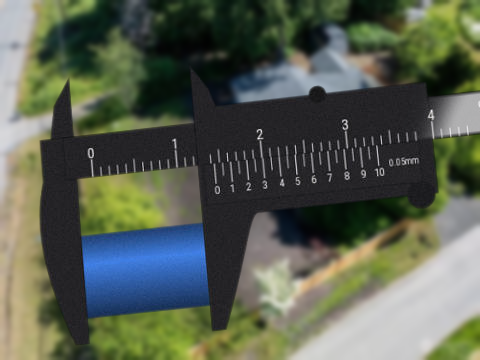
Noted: {"value": 14.4, "unit": "mm"}
